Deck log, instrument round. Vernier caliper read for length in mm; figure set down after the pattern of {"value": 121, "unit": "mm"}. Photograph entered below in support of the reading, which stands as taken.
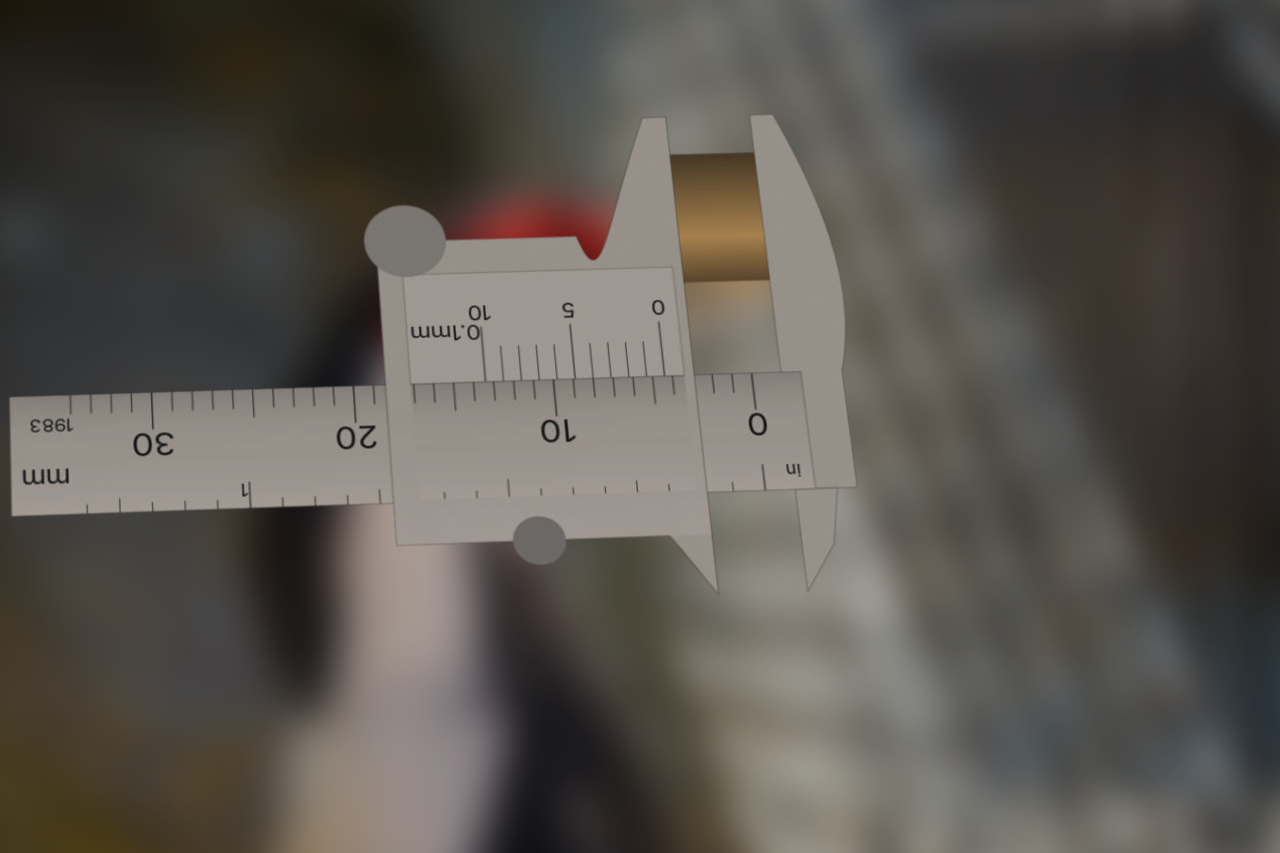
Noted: {"value": 4.4, "unit": "mm"}
